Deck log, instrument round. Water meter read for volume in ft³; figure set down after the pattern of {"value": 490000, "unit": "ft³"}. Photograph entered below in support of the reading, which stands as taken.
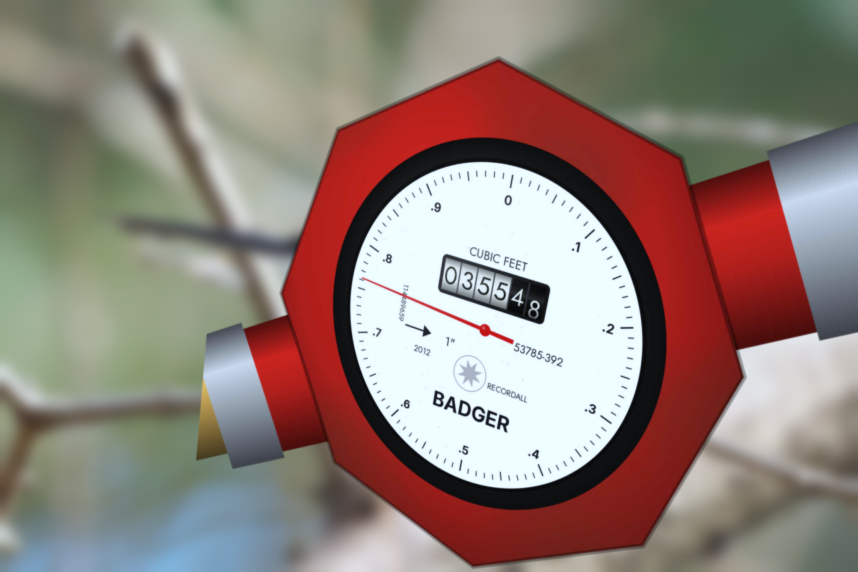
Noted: {"value": 35547.76, "unit": "ft³"}
